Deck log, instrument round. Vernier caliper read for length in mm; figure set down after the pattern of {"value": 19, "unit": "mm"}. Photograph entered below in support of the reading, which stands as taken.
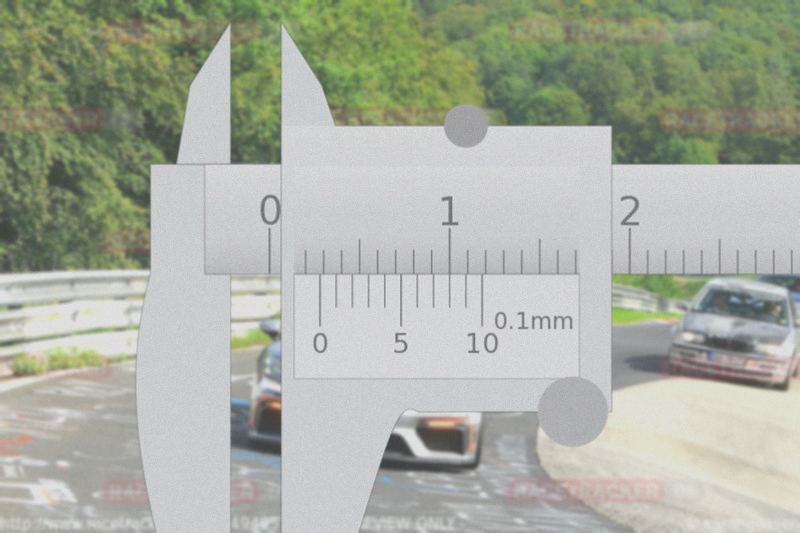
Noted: {"value": 2.8, "unit": "mm"}
